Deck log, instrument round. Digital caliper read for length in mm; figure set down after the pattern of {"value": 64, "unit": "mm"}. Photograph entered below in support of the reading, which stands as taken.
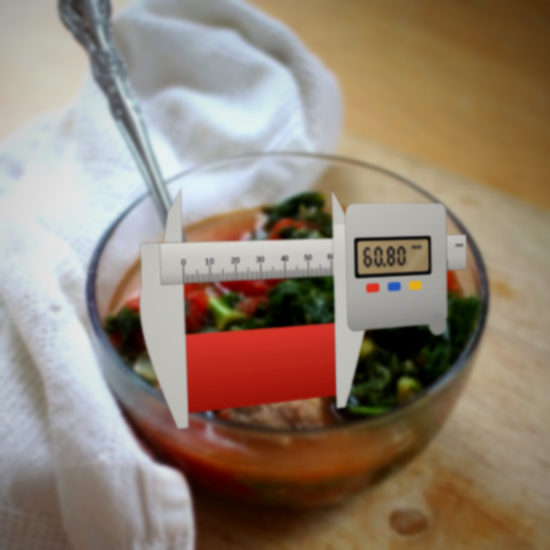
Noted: {"value": 60.80, "unit": "mm"}
